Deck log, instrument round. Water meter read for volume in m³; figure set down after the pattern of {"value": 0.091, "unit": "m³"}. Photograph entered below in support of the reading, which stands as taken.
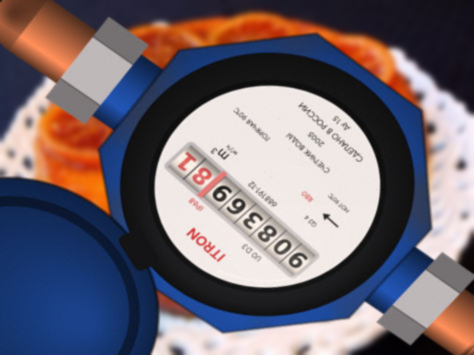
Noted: {"value": 908369.81, "unit": "m³"}
